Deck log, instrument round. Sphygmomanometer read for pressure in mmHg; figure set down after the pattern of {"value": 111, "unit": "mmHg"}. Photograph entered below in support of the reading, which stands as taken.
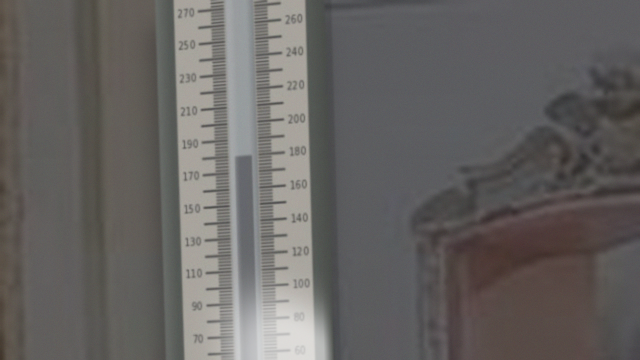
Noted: {"value": 180, "unit": "mmHg"}
